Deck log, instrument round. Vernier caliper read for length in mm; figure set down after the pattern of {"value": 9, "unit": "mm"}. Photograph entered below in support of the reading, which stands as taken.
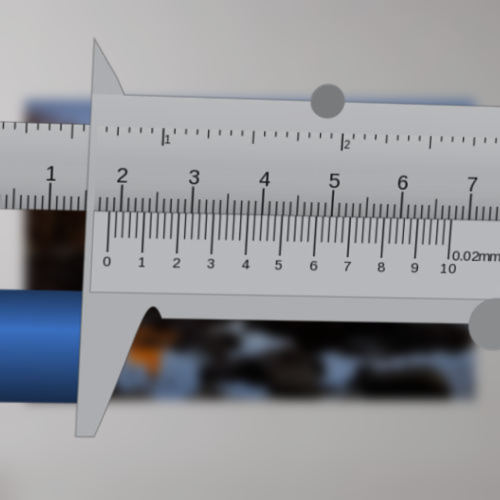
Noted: {"value": 18.4, "unit": "mm"}
